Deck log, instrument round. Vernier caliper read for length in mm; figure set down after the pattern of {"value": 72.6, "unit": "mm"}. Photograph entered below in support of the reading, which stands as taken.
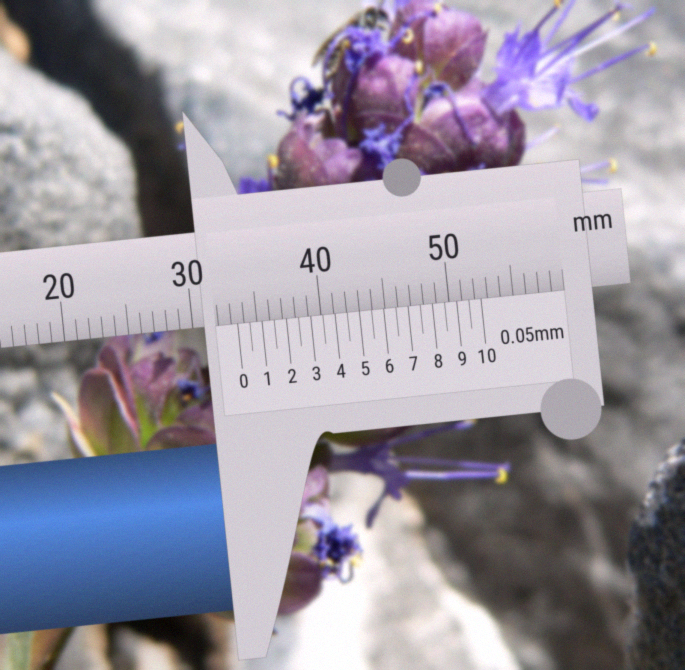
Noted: {"value": 33.5, "unit": "mm"}
